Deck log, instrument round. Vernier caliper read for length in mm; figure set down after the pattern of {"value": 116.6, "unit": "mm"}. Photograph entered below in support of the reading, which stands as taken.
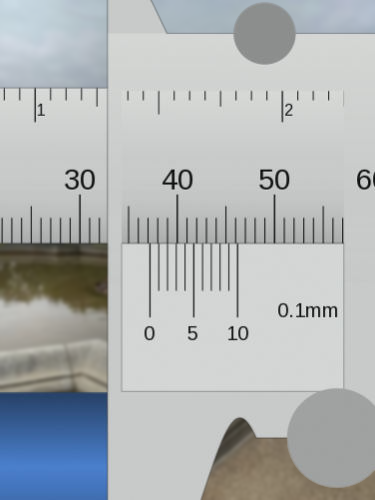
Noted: {"value": 37.2, "unit": "mm"}
